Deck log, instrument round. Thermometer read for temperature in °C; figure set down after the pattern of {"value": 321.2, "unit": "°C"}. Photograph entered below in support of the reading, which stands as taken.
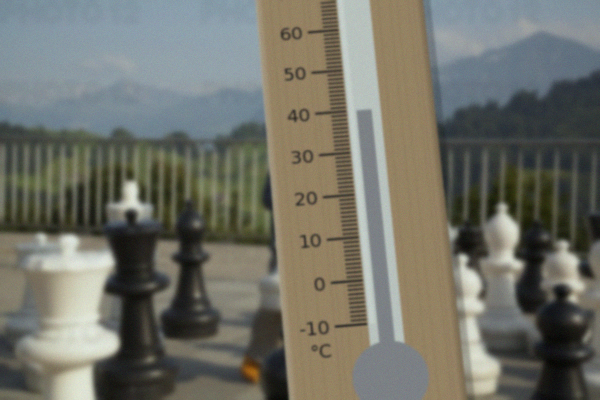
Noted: {"value": 40, "unit": "°C"}
